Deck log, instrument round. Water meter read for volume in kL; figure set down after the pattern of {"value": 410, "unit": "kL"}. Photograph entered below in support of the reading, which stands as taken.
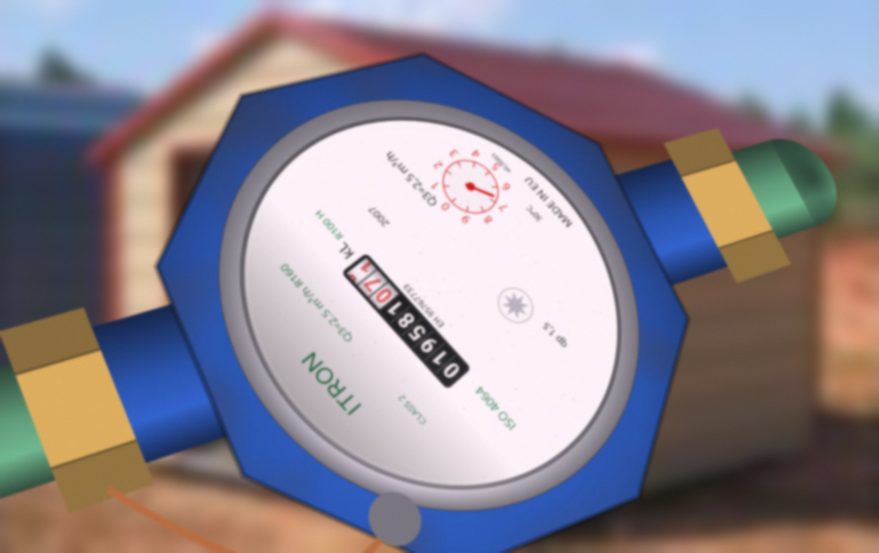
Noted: {"value": 19581.0706, "unit": "kL"}
